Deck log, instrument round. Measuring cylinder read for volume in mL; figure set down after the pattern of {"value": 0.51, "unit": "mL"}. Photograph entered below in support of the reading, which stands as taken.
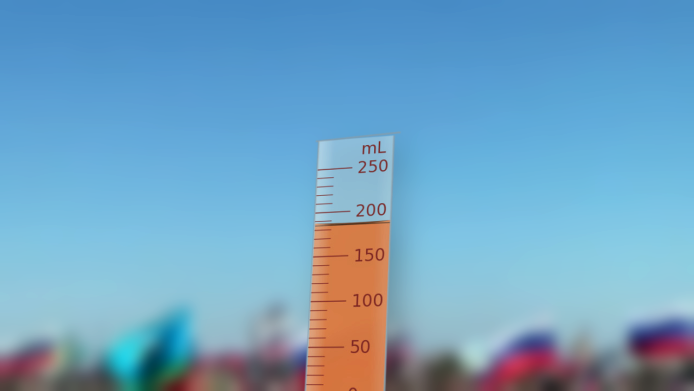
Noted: {"value": 185, "unit": "mL"}
